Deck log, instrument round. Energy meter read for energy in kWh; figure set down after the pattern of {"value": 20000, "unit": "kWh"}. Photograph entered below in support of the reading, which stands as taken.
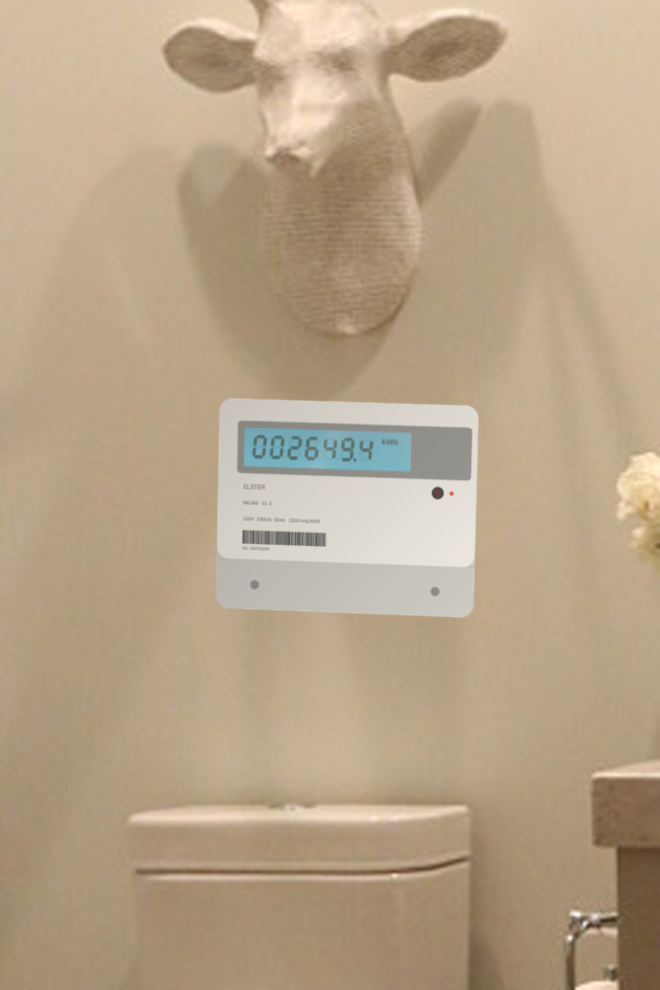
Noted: {"value": 2649.4, "unit": "kWh"}
